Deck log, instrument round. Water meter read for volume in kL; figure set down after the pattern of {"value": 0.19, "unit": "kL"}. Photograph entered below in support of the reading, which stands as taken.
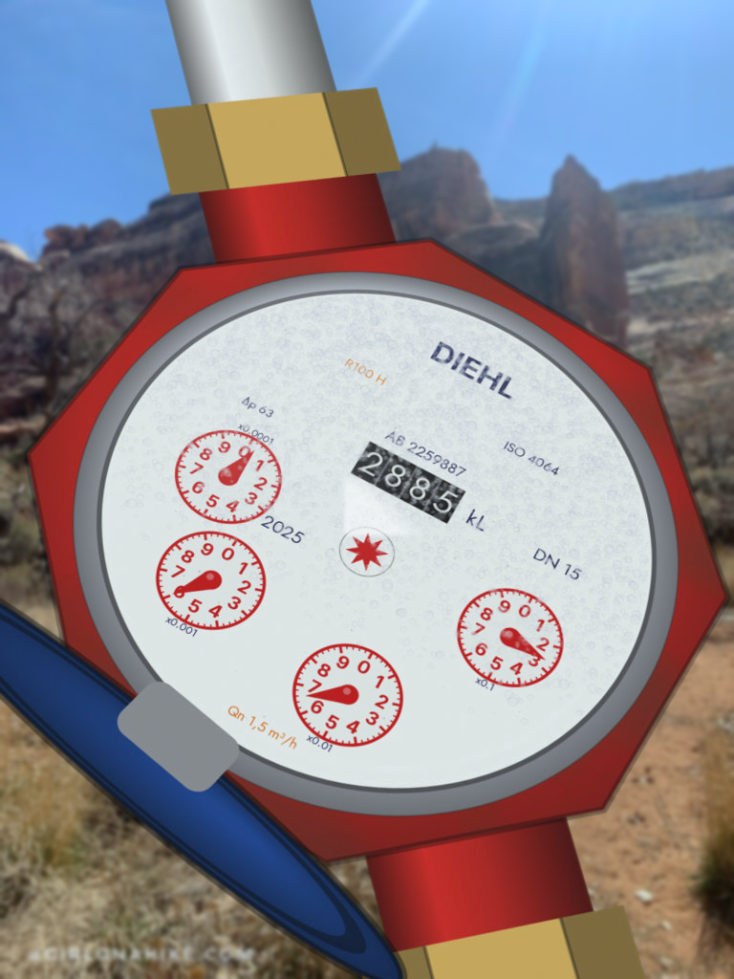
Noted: {"value": 2885.2660, "unit": "kL"}
